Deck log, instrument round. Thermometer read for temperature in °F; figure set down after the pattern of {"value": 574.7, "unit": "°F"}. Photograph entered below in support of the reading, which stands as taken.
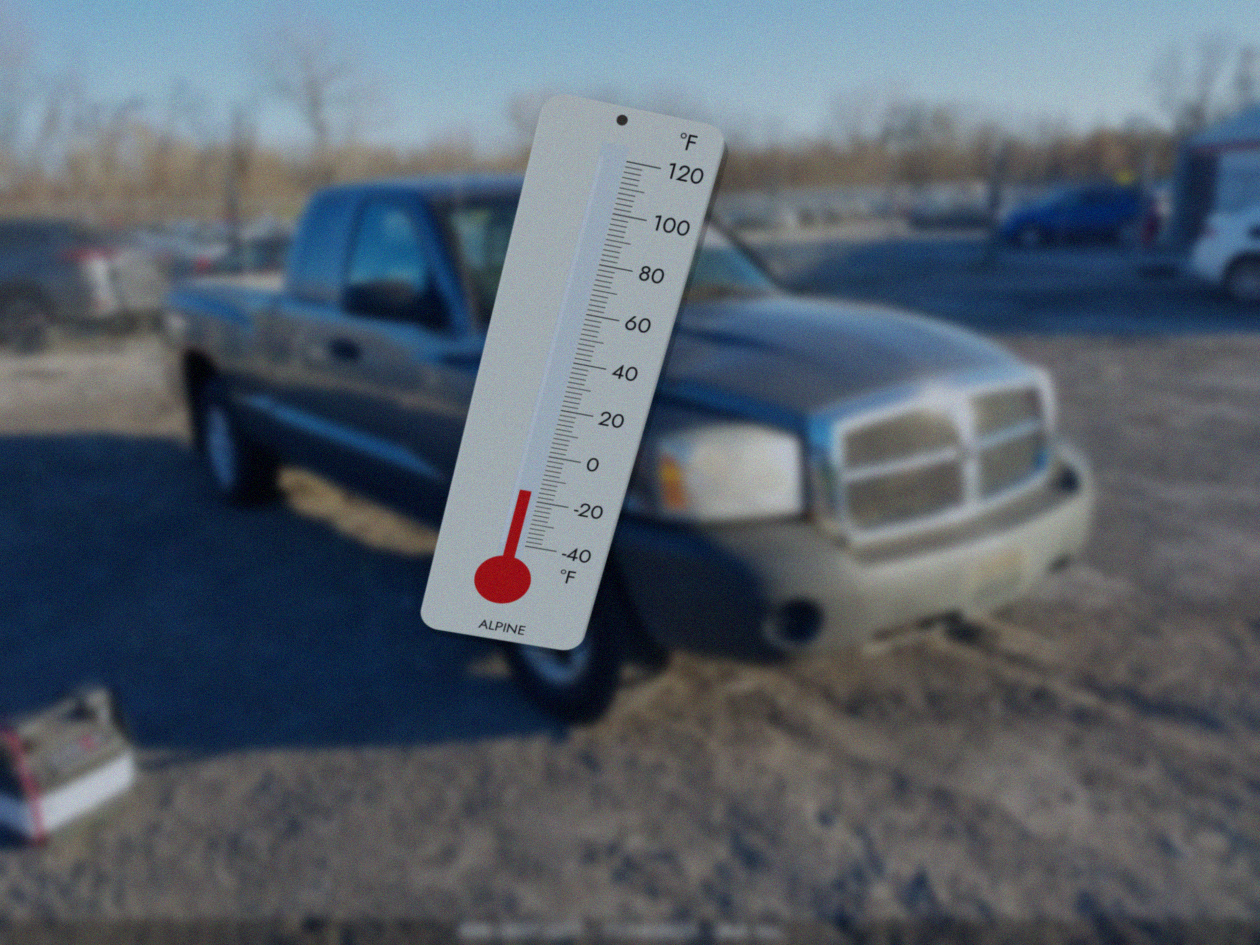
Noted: {"value": -16, "unit": "°F"}
